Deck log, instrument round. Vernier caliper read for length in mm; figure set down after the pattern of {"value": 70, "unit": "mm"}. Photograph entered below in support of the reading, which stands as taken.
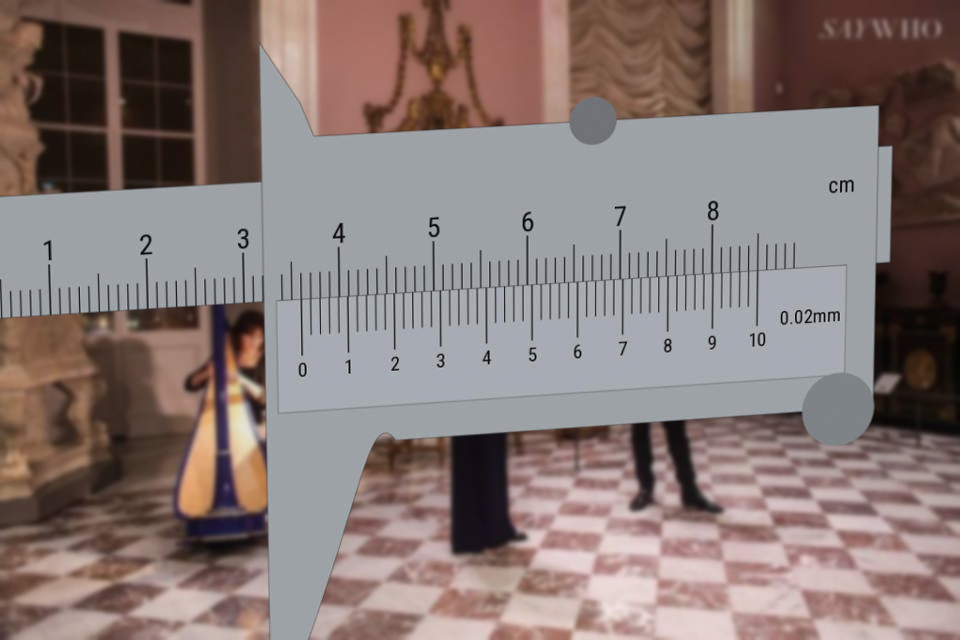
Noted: {"value": 36.0, "unit": "mm"}
